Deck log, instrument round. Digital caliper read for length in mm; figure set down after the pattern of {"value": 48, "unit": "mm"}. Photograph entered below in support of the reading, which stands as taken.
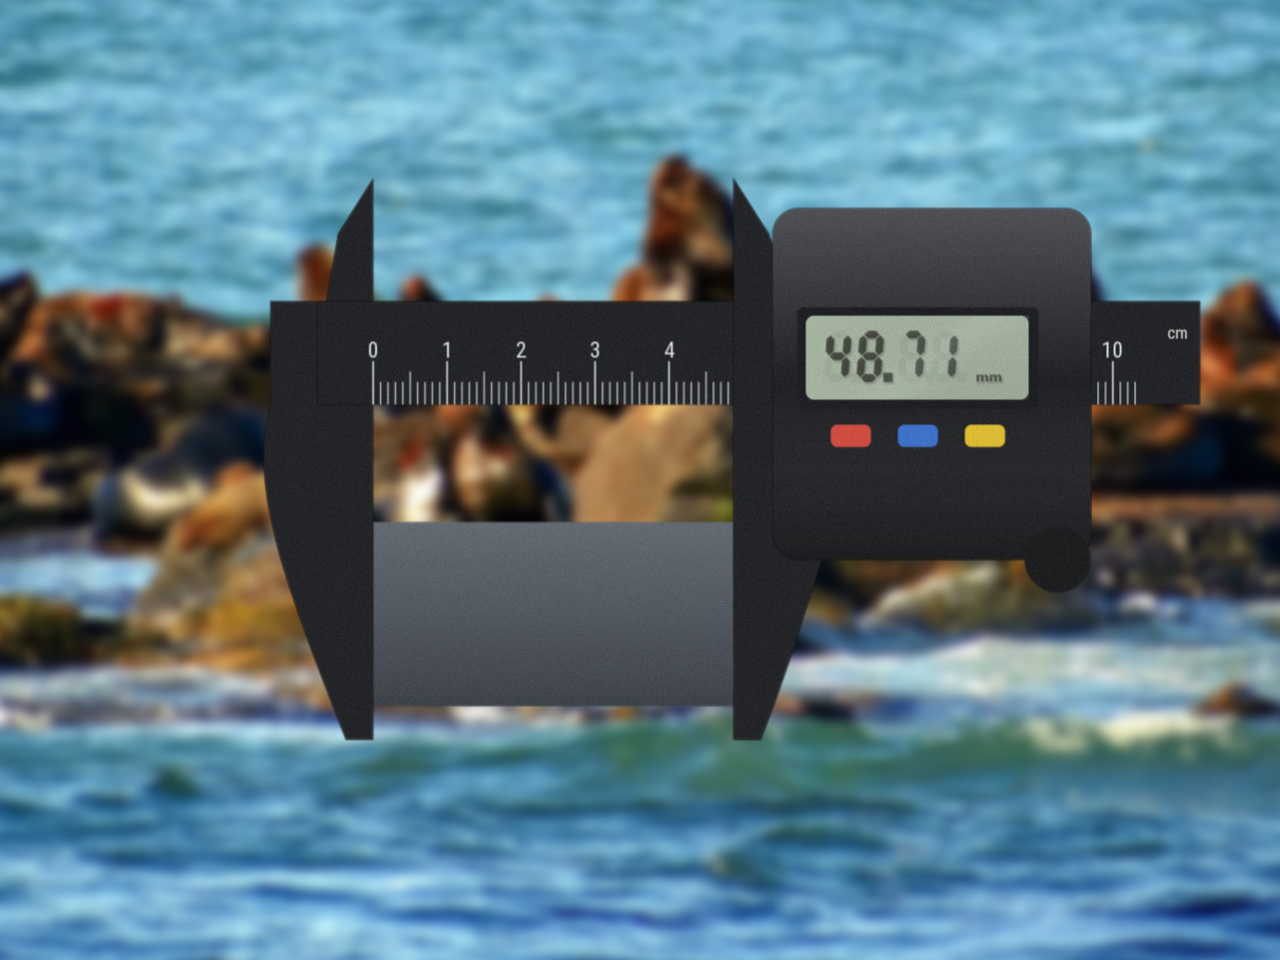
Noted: {"value": 48.71, "unit": "mm"}
